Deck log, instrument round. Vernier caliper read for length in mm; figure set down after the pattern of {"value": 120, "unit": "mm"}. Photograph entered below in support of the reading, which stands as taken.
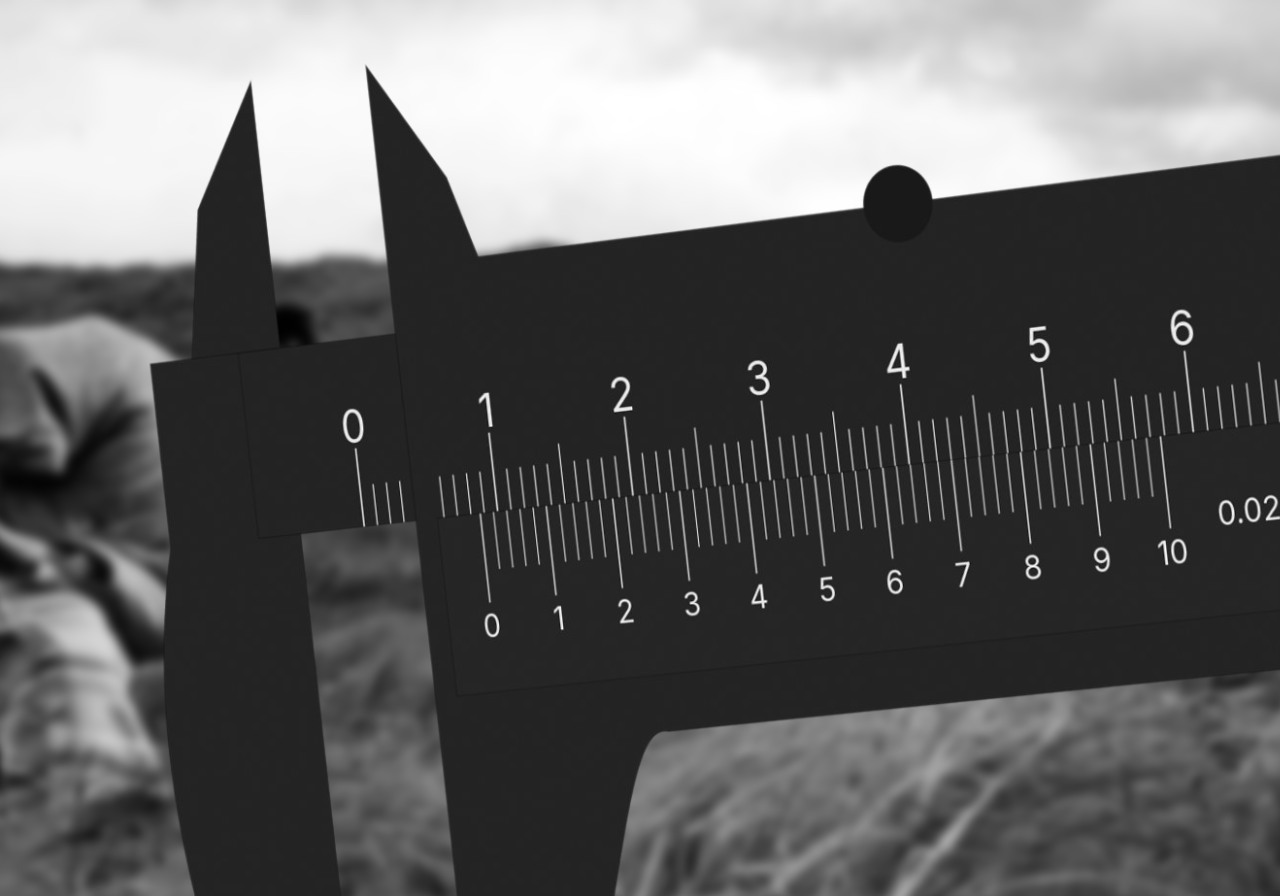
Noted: {"value": 8.7, "unit": "mm"}
